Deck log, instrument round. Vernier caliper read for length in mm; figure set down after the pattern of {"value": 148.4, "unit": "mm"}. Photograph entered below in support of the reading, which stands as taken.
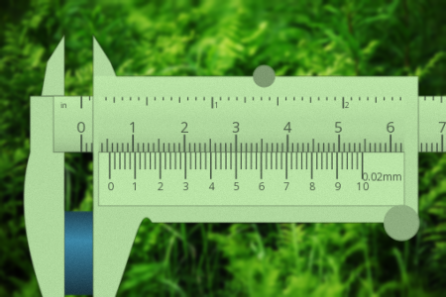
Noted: {"value": 5.5, "unit": "mm"}
